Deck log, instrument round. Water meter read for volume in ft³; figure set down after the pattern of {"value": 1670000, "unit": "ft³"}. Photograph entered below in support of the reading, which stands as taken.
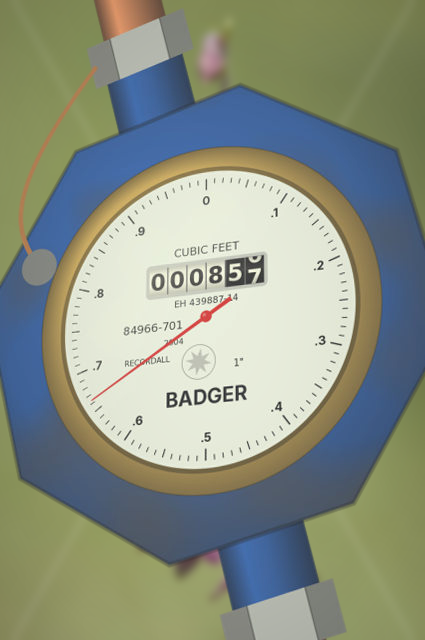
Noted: {"value": 856.66, "unit": "ft³"}
